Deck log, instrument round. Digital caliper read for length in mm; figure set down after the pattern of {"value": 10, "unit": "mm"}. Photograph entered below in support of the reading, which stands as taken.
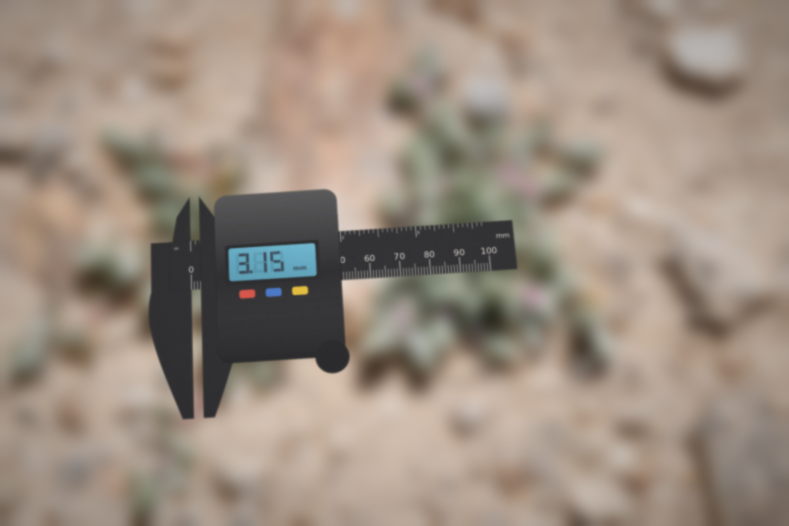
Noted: {"value": 3.15, "unit": "mm"}
